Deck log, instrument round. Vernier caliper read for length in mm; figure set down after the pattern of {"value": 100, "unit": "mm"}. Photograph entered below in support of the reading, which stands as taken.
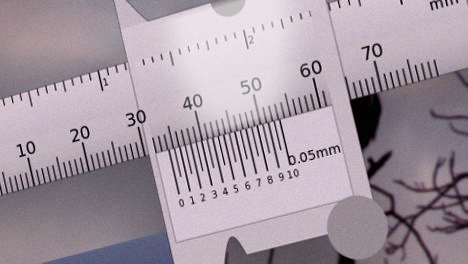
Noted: {"value": 34.2, "unit": "mm"}
